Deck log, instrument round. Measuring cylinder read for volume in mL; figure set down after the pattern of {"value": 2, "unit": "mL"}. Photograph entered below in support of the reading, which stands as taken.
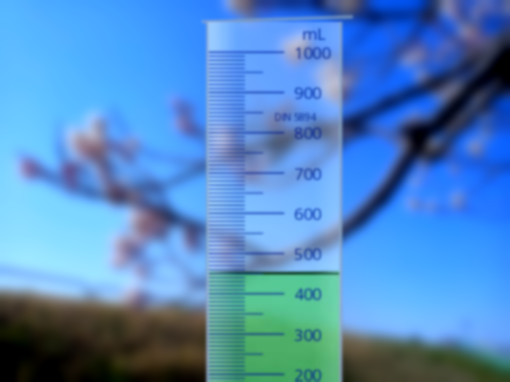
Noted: {"value": 450, "unit": "mL"}
